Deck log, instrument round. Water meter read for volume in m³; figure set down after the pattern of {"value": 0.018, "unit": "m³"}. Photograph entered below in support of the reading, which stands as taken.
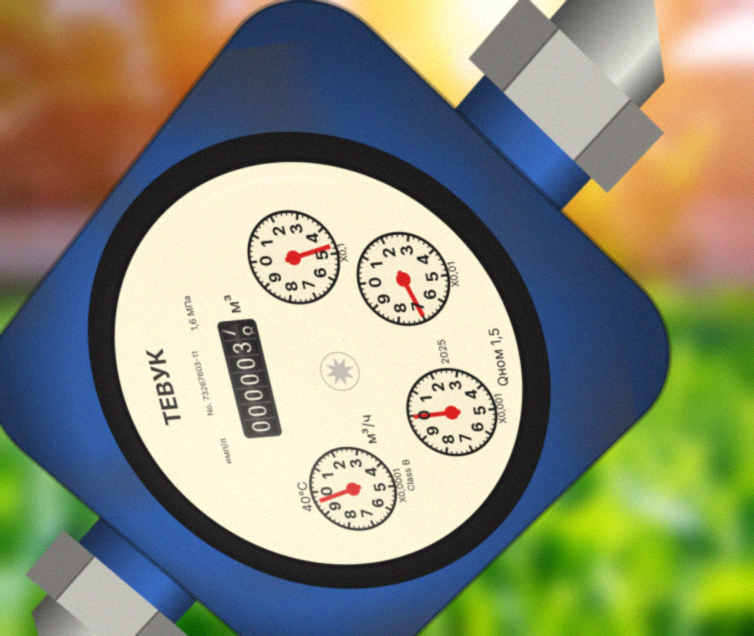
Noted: {"value": 37.4699, "unit": "m³"}
